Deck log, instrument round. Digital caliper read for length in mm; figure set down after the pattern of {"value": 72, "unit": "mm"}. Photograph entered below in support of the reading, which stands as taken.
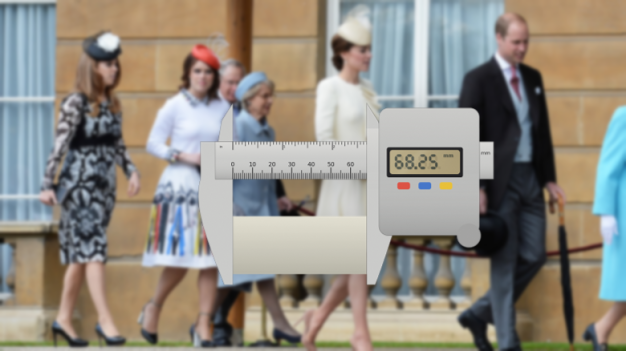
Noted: {"value": 68.25, "unit": "mm"}
